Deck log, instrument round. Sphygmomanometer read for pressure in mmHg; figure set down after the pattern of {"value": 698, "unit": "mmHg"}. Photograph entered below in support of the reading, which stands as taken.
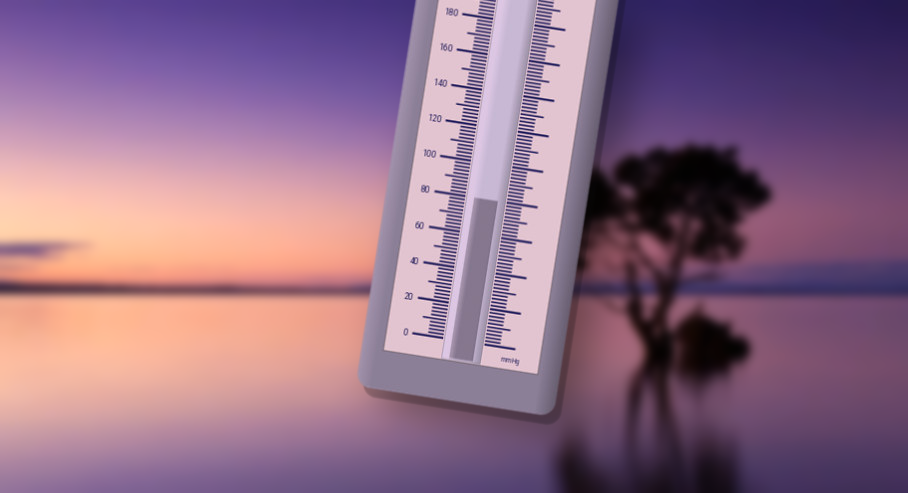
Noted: {"value": 80, "unit": "mmHg"}
